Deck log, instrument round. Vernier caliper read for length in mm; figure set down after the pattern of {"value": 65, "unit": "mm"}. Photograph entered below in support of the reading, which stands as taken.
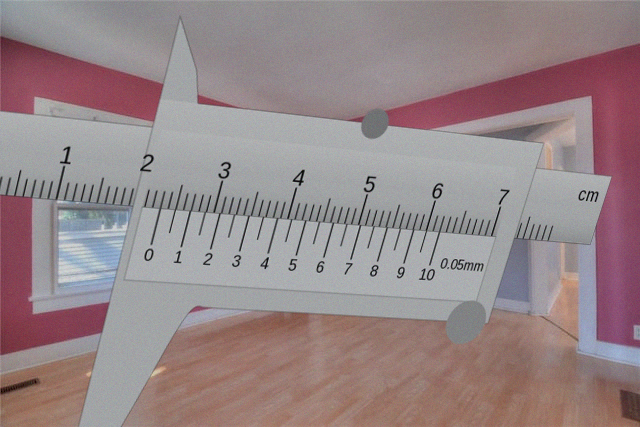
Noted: {"value": 23.0, "unit": "mm"}
